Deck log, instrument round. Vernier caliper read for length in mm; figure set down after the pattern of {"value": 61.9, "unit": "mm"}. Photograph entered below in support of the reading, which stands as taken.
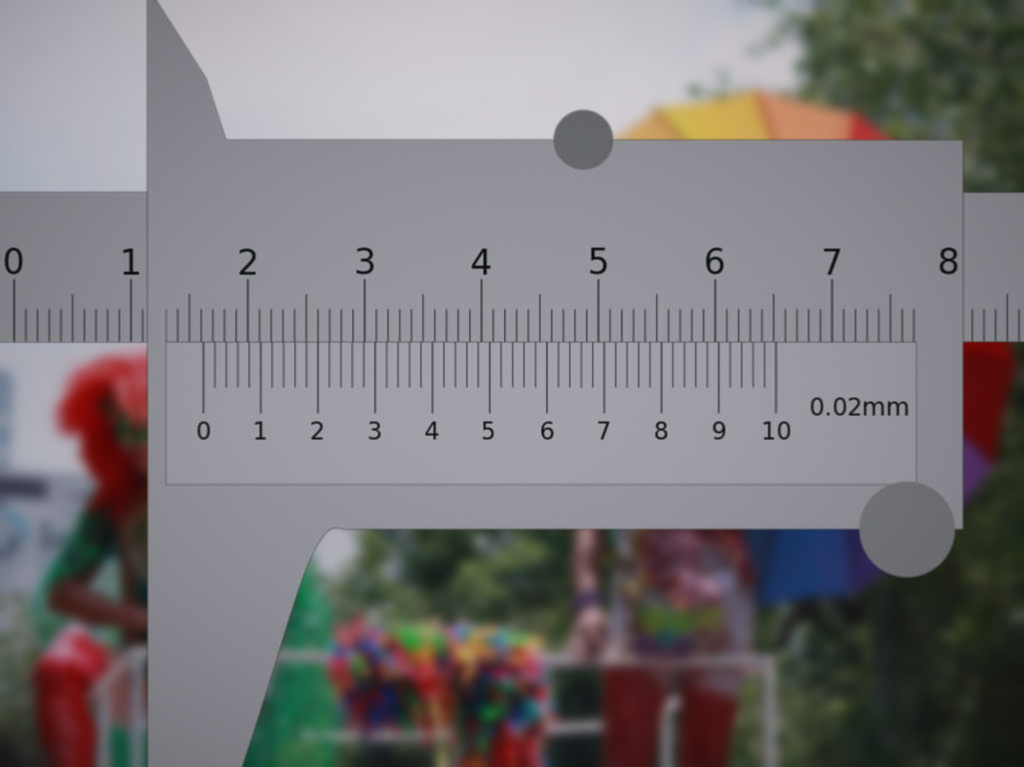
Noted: {"value": 16.2, "unit": "mm"}
